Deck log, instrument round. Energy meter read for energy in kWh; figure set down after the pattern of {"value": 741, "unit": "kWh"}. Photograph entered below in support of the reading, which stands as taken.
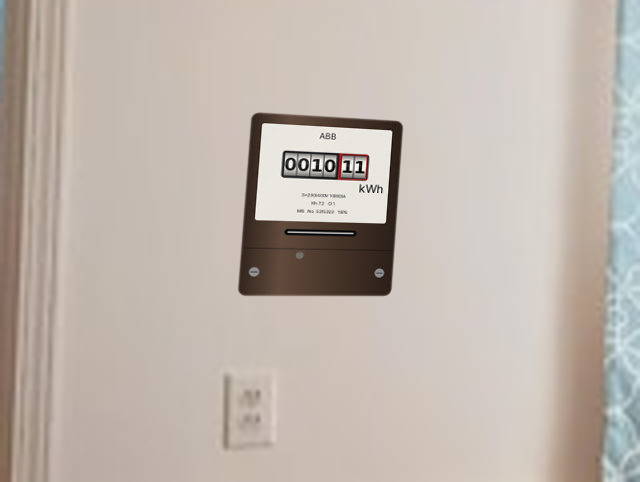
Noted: {"value": 10.11, "unit": "kWh"}
